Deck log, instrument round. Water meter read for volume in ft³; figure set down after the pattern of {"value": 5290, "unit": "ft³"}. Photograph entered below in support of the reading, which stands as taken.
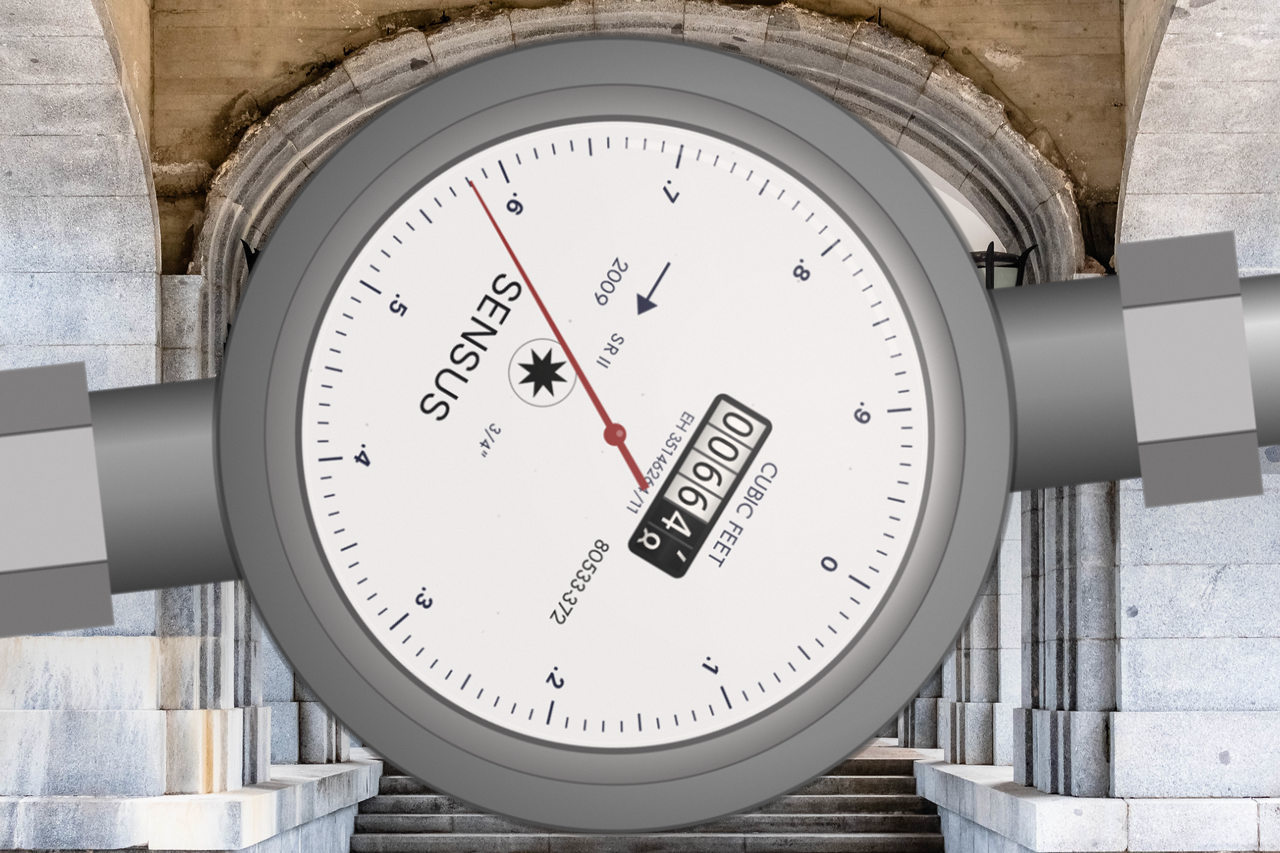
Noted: {"value": 6647.58, "unit": "ft³"}
